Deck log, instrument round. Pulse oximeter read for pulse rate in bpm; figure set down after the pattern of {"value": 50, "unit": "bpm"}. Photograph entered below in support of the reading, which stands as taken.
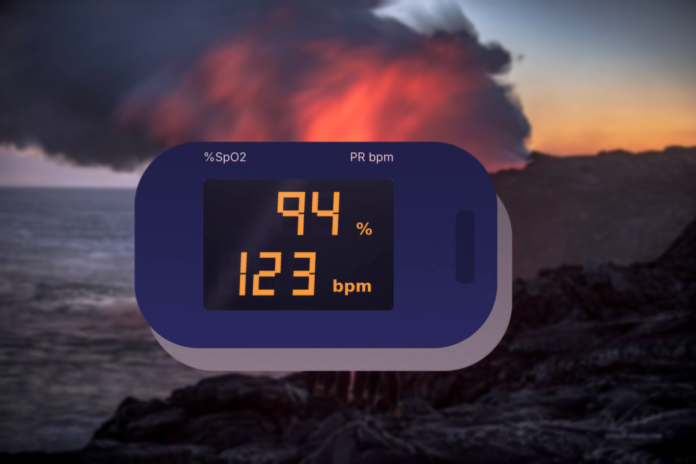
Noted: {"value": 123, "unit": "bpm"}
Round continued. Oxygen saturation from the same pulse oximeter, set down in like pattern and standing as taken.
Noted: {"value": 94, "unit": "%"}
